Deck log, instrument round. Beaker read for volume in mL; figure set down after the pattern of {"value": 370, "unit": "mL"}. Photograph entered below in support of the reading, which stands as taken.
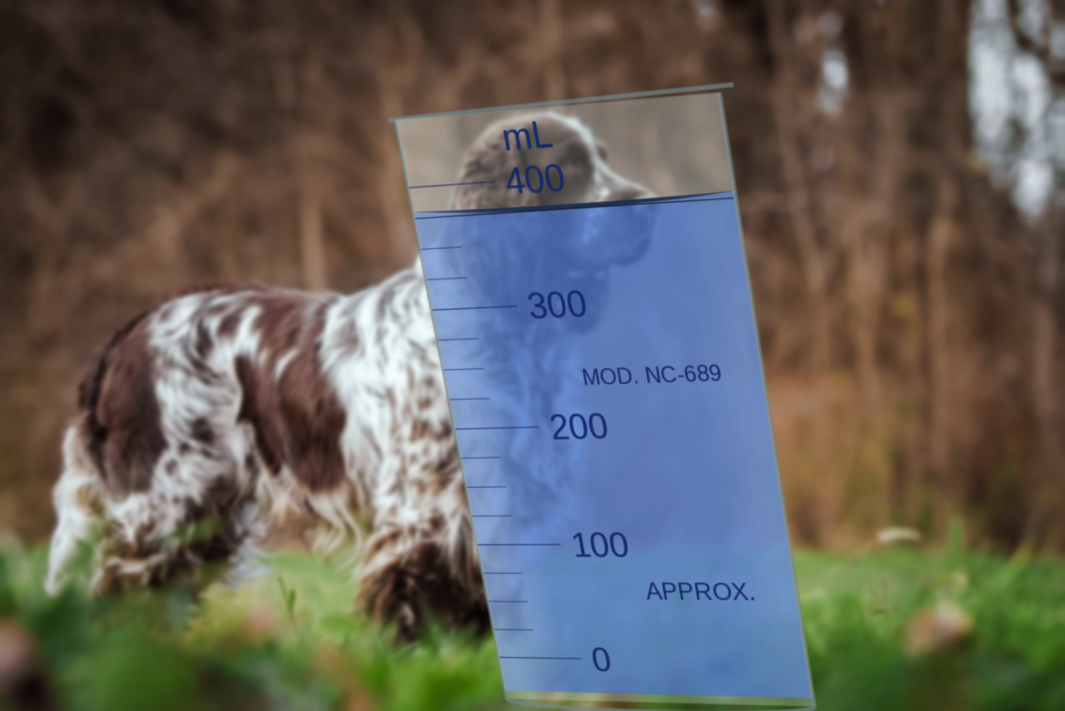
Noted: {"value": 375, "unit": "mL"}
